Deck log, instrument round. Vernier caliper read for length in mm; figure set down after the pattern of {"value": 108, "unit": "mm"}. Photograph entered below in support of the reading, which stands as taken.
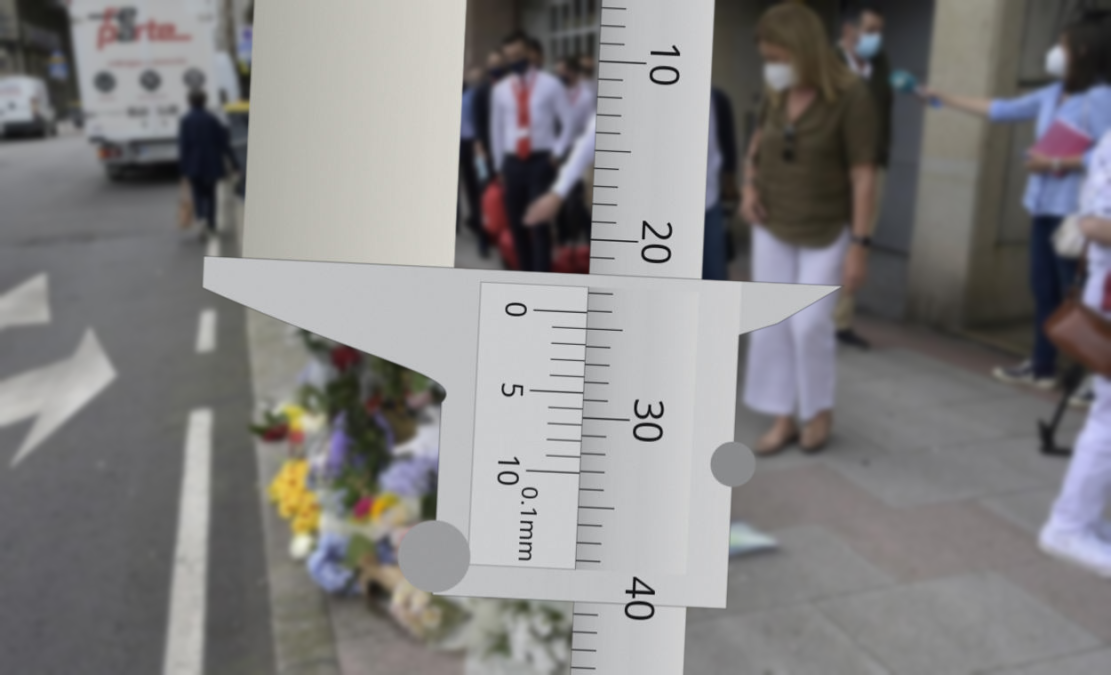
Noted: {"value": 24.1, "unit": "mm"}
